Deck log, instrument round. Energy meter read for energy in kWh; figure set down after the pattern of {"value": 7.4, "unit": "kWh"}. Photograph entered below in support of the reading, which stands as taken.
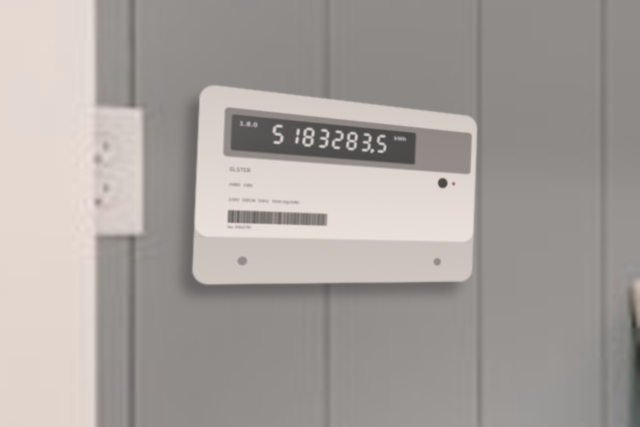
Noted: {"value": 5183283.5, "unit": "kWh"}
